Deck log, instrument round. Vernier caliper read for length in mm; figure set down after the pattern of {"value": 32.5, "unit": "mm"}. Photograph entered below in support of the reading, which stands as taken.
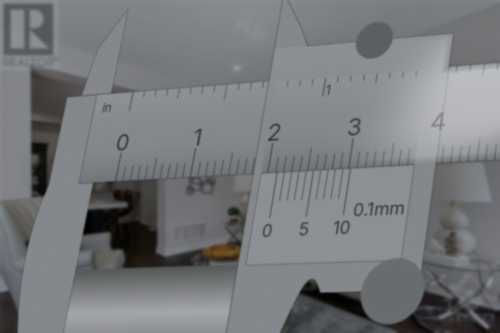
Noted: {"value": 21.2, "unit": "mm"}
